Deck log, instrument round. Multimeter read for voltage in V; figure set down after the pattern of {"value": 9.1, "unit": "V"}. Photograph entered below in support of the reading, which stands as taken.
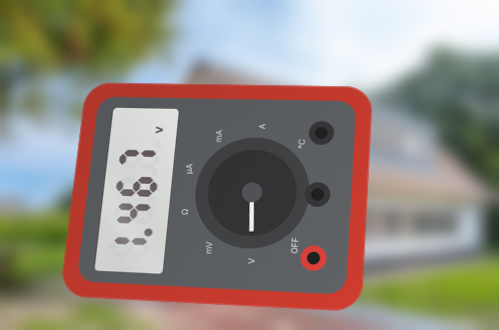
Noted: {"value": 1.467, "unit": "V"}
